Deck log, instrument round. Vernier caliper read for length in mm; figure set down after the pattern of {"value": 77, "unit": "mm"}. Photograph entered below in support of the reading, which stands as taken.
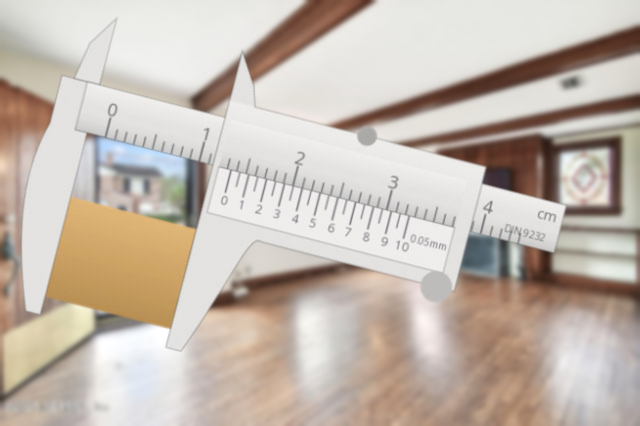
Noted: {"value": 13.4, "unit": "mm"}
